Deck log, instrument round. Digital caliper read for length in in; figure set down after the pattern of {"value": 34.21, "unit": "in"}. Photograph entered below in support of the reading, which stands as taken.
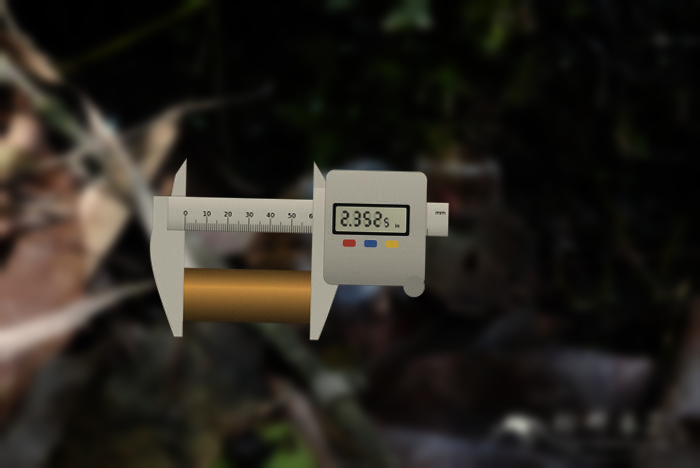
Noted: {"value": 2.3525, "unit": "in"}
